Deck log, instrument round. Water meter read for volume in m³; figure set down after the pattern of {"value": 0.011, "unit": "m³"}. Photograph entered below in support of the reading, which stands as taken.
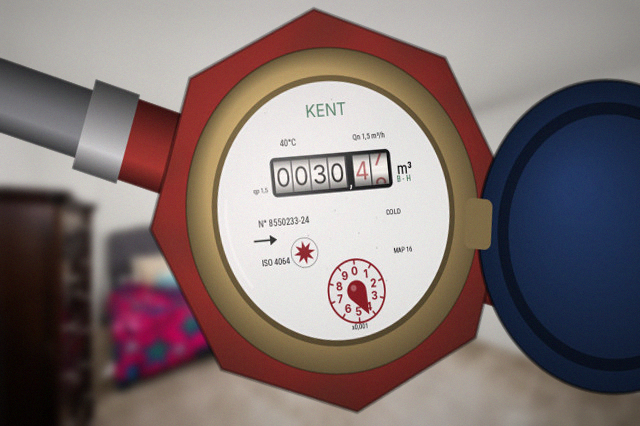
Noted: {"value": 30.474, "unit": "m³"}
